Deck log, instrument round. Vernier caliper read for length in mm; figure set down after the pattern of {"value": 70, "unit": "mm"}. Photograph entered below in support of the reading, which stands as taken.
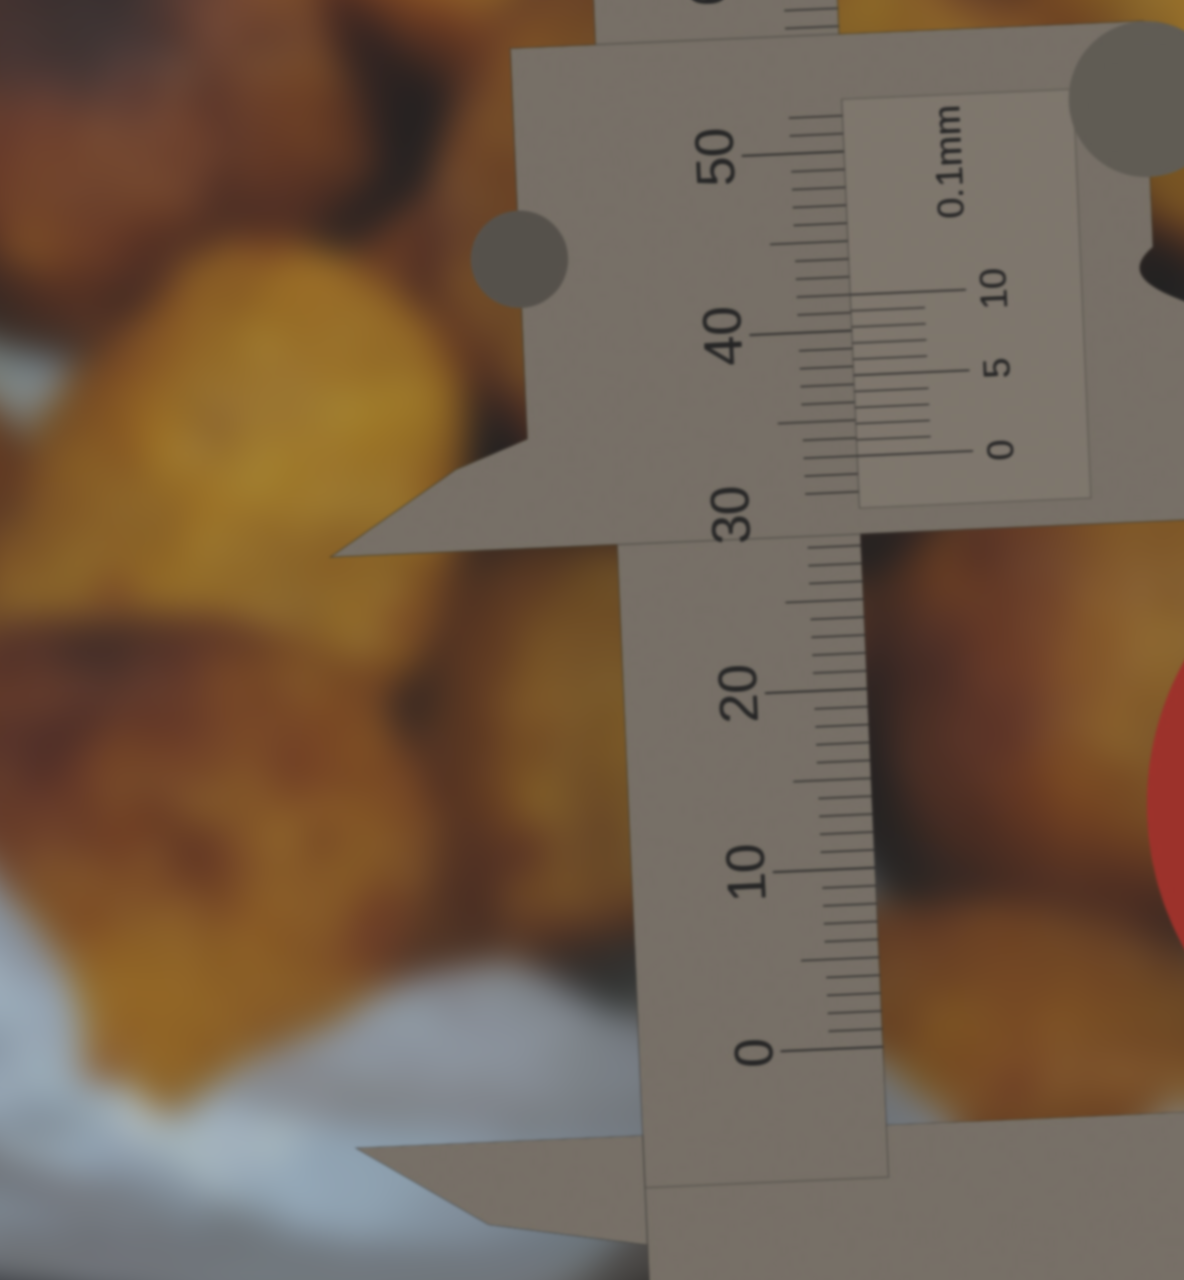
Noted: {"value": 33.0, "unit": "mm"}
